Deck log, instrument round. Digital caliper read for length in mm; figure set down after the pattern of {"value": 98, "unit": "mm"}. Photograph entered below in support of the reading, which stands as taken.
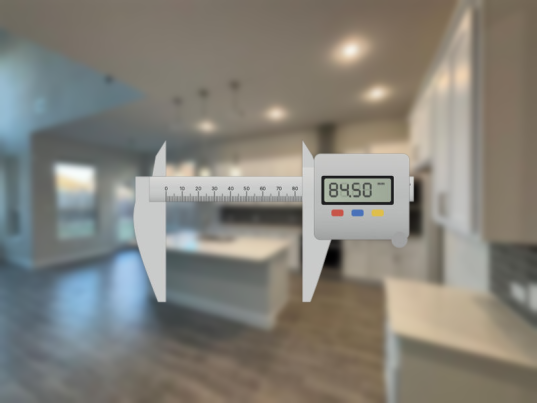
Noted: {"value": 84.50, "unit": "mm"}
